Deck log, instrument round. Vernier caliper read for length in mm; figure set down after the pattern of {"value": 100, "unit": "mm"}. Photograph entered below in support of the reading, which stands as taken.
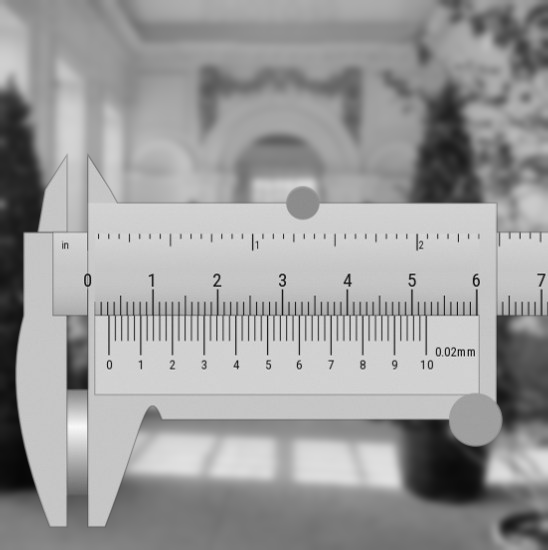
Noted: {"value": 3.2, "unit": "mm"}
